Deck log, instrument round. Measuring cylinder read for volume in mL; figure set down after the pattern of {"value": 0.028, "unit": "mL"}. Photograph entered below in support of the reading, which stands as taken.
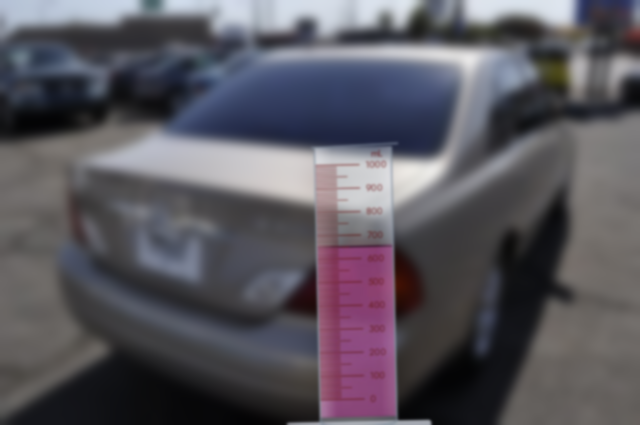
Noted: {"value": 650, "unit": "mL"}
